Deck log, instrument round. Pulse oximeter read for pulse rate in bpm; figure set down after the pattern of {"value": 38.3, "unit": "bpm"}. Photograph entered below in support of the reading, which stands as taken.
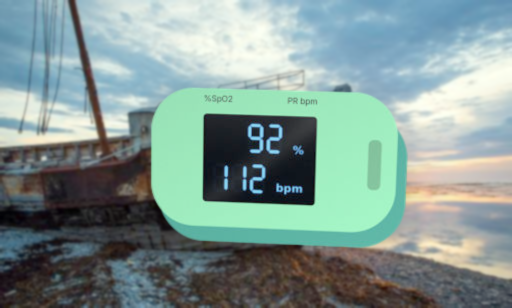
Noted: {"value": 112, "unit": "bpm"}
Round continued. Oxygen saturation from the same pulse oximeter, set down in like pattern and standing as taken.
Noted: {"value": 92, "unit": "%"}
